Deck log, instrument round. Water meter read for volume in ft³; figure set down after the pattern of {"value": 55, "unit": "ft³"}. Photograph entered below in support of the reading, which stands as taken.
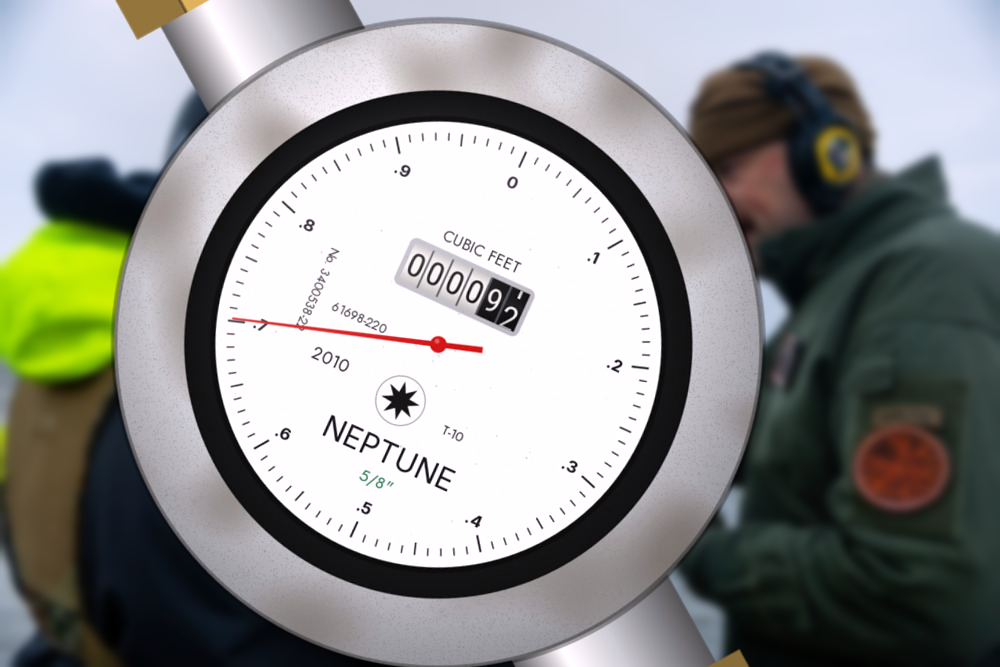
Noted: {"value": 91.70, "unit": "ft³"}
